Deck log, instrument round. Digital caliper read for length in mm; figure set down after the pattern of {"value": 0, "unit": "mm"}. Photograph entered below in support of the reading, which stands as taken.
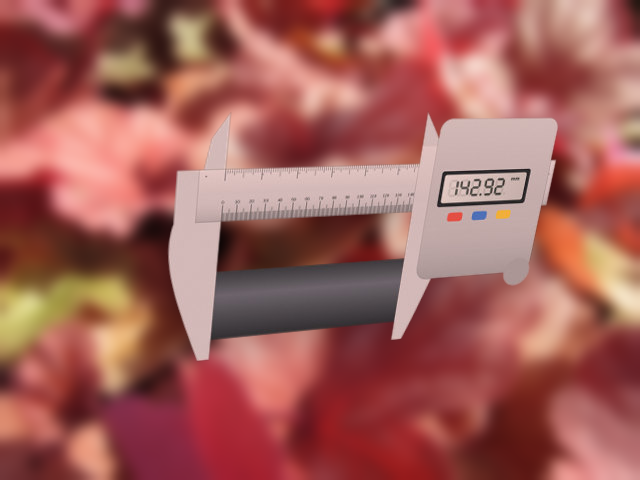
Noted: {"value": 142.92, "unit": "mm"}
